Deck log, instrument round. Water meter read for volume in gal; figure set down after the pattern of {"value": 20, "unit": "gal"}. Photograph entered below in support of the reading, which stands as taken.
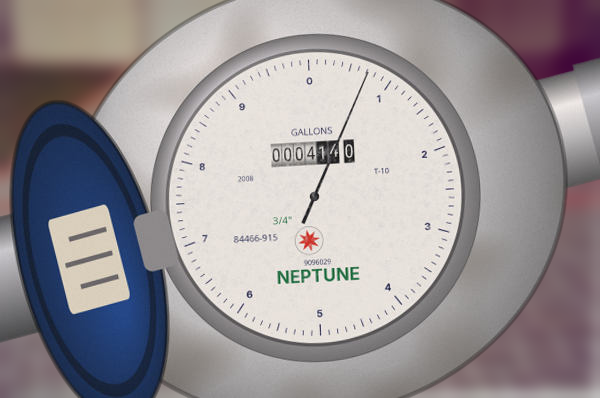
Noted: {"value": 4140.7, "unit": "gal"}
